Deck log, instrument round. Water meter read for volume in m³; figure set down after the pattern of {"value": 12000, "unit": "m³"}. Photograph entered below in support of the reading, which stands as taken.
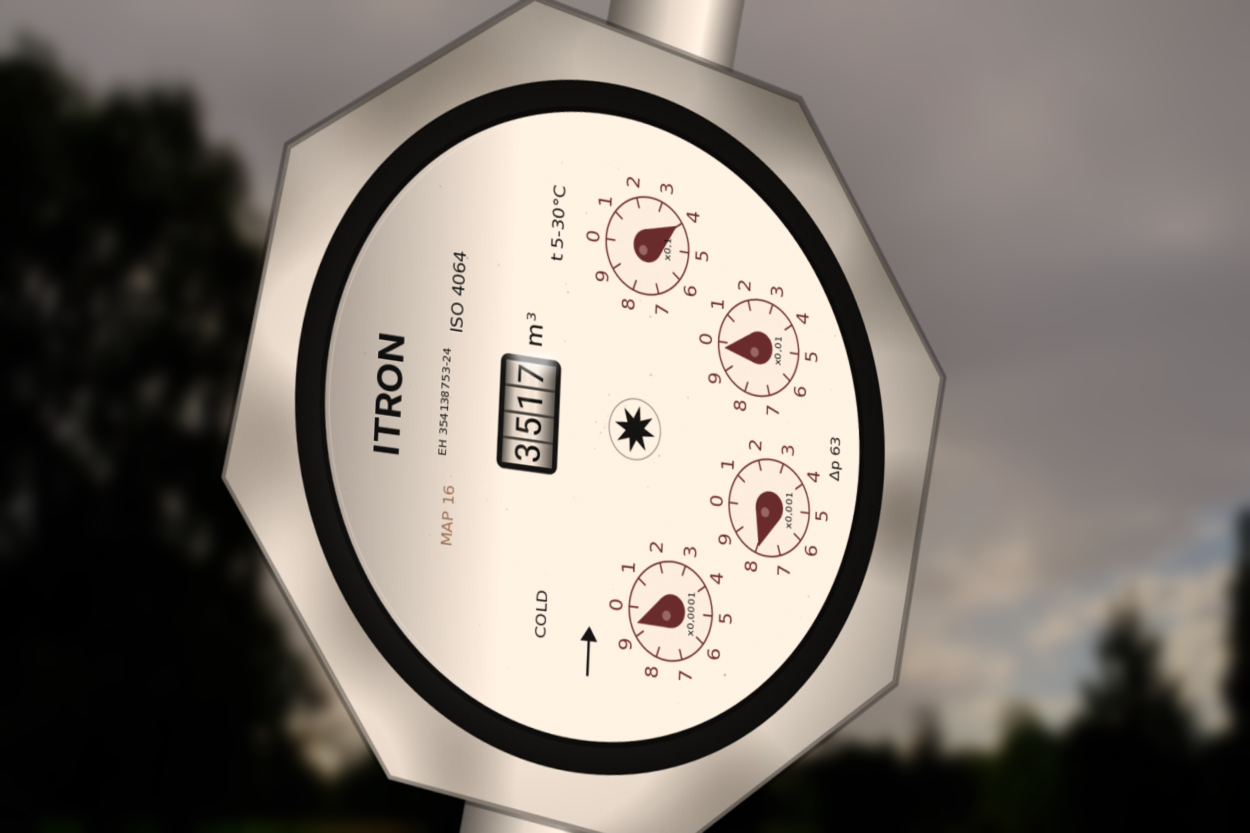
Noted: {"value": 3517.3979, "unit": "m³"}
